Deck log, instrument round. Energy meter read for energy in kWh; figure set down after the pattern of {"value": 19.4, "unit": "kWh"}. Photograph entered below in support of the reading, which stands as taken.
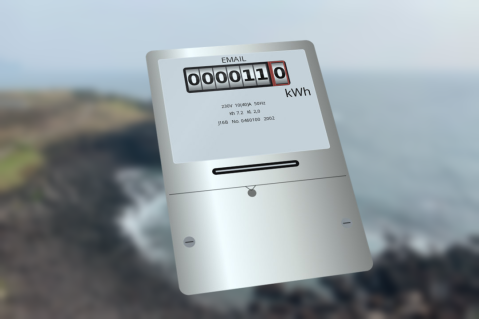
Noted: {"value": 11.0, "unit": "kWh"}
